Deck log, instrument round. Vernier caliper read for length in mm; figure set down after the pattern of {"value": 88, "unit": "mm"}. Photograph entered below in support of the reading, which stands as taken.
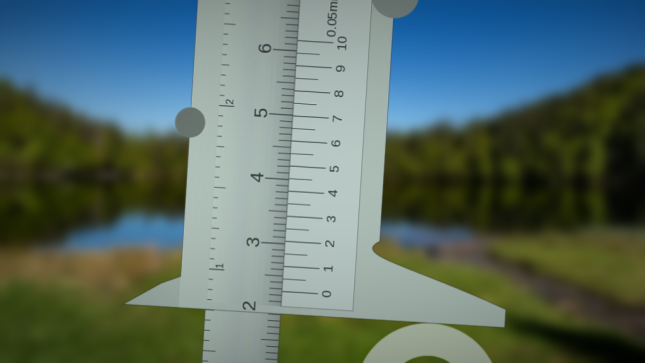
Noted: {"value": 22.6, "unit": "mm"}
